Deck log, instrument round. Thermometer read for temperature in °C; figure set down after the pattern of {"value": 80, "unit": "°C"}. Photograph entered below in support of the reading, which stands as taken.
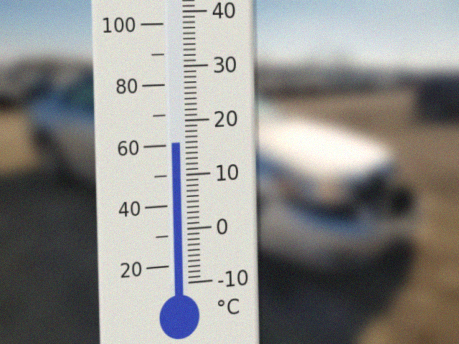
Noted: {"value": 16, "unit": "°C"}
